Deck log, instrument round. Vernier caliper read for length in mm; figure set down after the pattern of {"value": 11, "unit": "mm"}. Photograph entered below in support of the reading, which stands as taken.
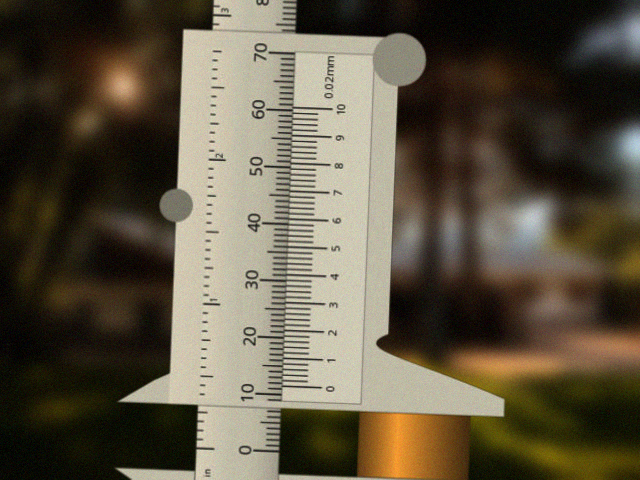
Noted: {"value": 11.5, "unit": "mm"}
